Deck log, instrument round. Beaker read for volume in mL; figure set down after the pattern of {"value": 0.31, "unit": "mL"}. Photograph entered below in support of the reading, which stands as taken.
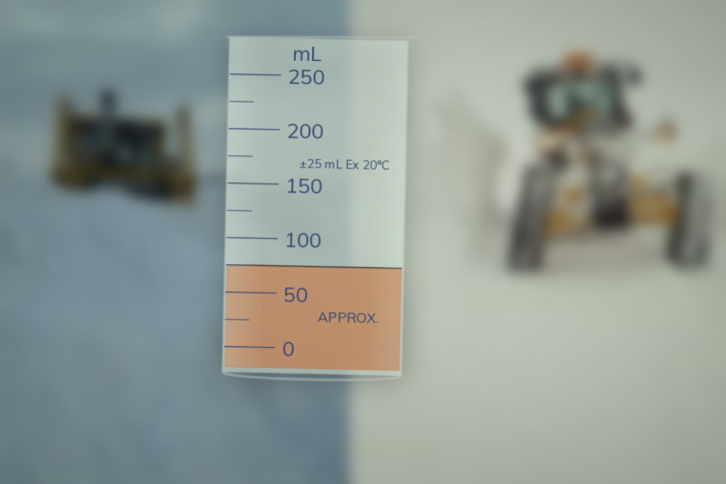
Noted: {"value": 75, "unit": "mL"}
